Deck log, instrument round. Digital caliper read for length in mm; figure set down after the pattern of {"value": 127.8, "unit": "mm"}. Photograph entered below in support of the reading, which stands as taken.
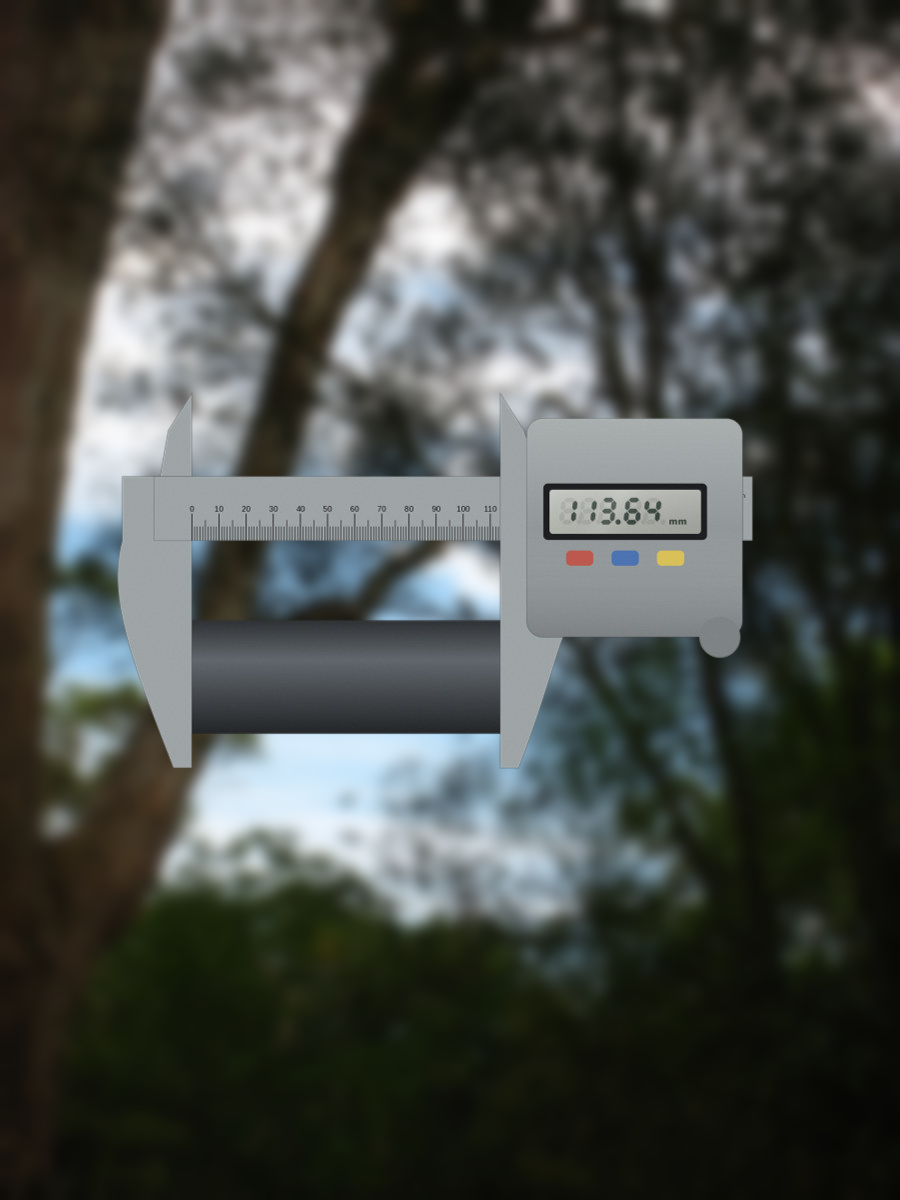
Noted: {"value": 113.64, "unit": "mm"}
